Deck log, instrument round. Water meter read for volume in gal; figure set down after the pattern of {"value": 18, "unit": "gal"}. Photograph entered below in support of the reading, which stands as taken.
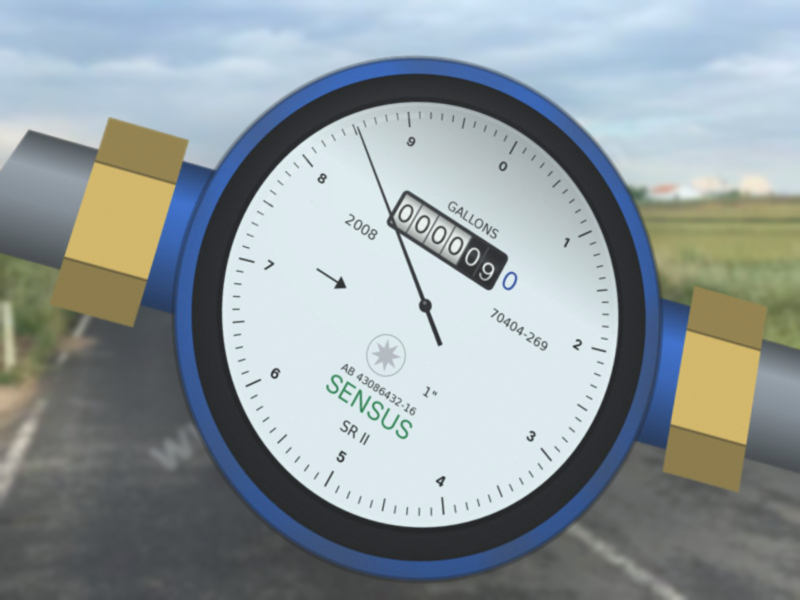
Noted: {"value": 88.5, "unit": "gal"}
